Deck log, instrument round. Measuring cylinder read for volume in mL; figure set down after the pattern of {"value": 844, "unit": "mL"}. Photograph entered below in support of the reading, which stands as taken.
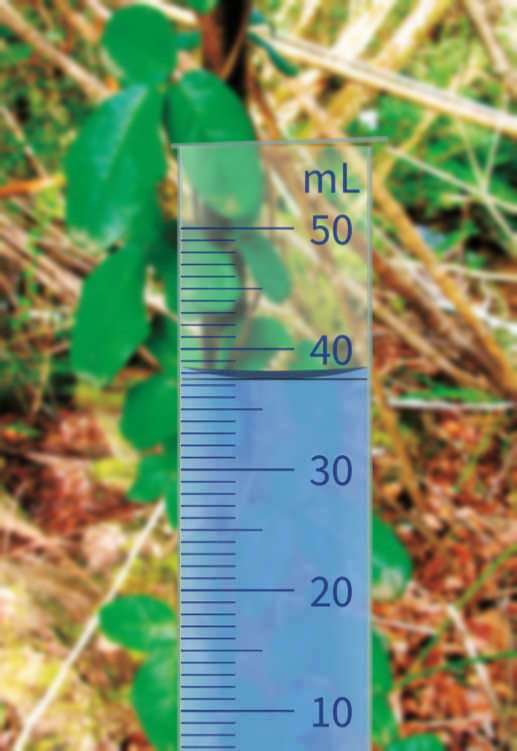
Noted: {"value": 37.5, "unit": "mL"}
